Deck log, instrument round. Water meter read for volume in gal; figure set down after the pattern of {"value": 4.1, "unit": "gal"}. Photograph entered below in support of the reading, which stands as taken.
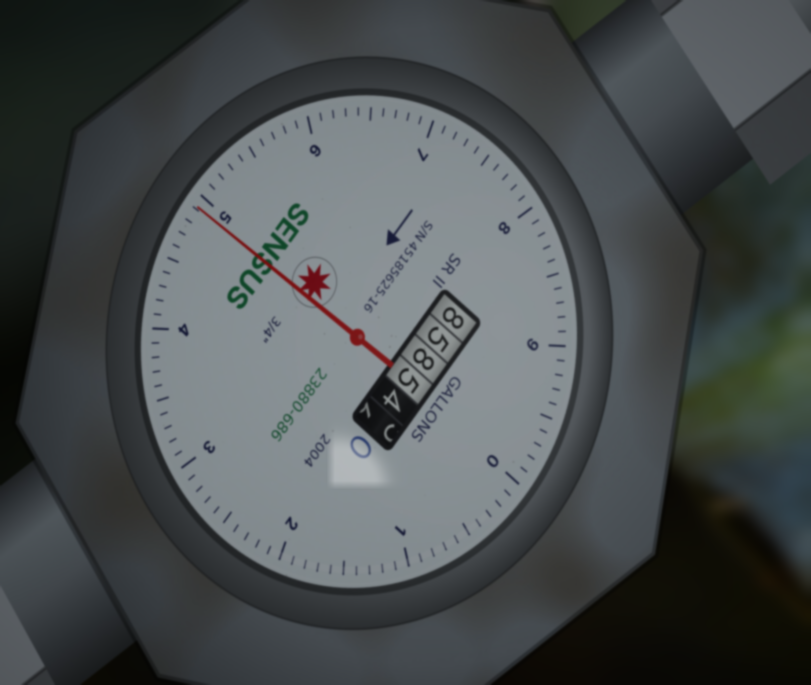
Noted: {"value": 8585454.9, "unit": "gal"}
